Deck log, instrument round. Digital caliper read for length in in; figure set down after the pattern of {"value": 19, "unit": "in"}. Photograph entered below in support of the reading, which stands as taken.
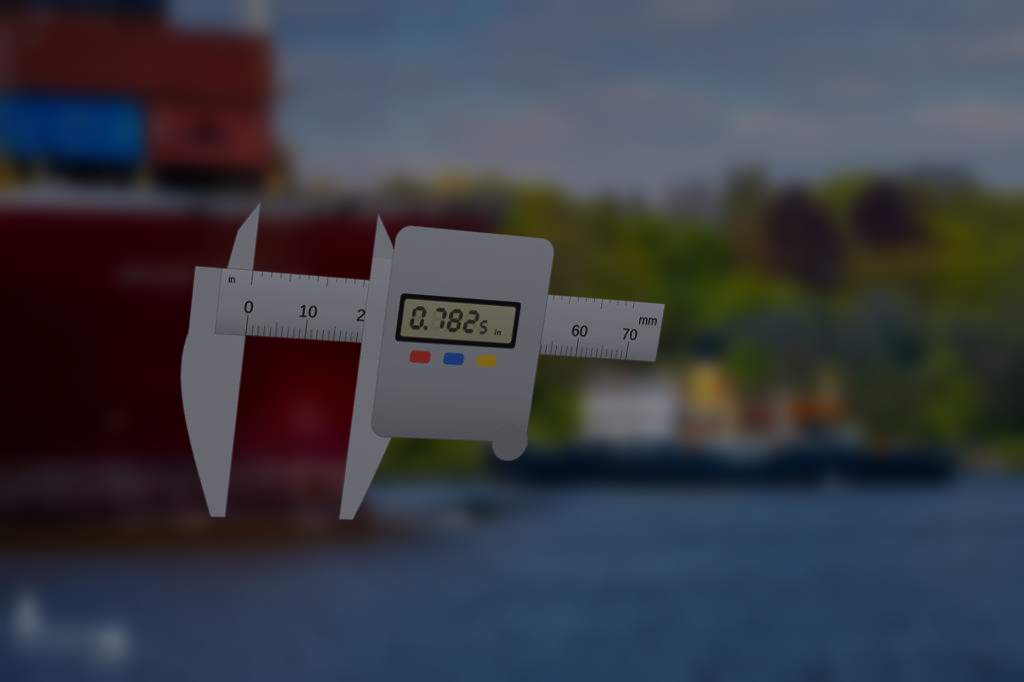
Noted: {"value": 0.7825, "unit": "in"}
